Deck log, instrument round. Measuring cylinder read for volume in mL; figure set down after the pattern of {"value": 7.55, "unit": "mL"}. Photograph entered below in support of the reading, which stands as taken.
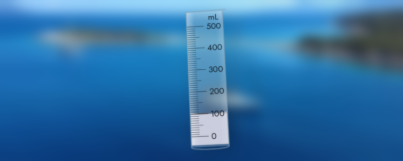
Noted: {"value": 100, "unit": "mL"}
